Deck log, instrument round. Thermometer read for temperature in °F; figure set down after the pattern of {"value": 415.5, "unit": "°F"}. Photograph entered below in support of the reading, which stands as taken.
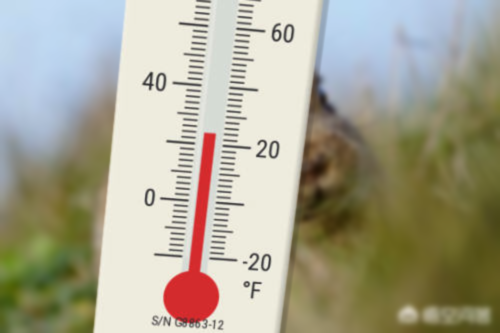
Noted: {"value": 24, "unit": "°F"}
